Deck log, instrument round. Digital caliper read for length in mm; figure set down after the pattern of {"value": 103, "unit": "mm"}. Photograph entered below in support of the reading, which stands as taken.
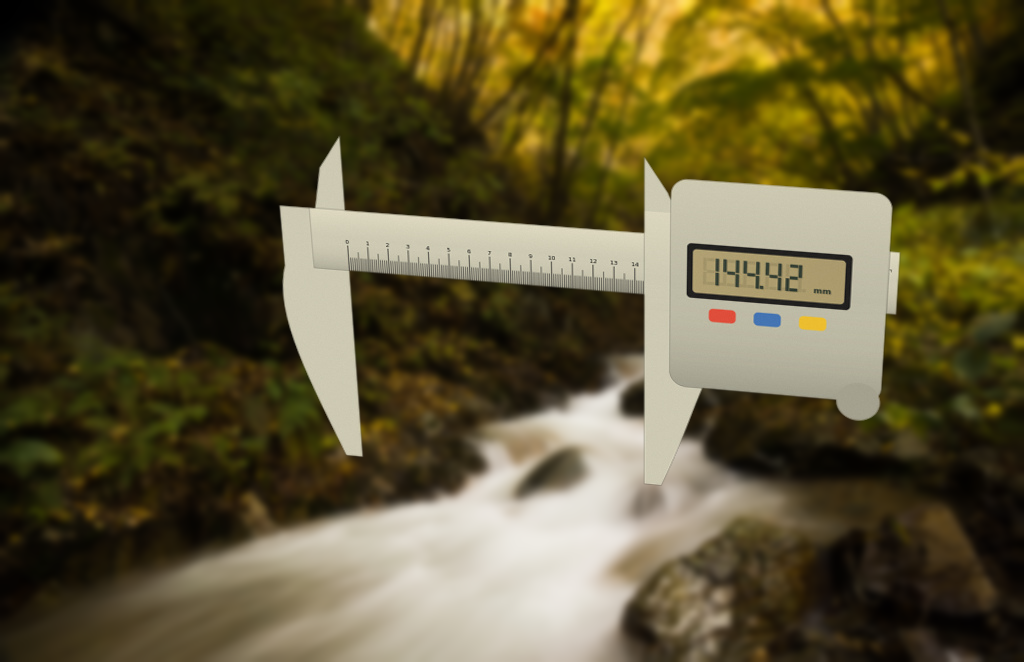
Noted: {"value": 144.42, "unit": "mm"}
